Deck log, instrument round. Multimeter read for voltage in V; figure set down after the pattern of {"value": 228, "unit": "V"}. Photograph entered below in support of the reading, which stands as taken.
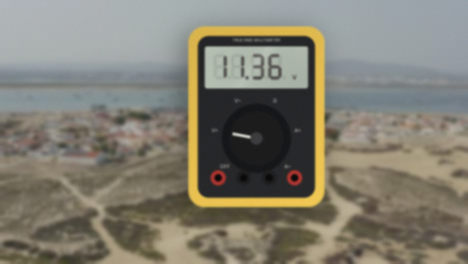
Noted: {"value": 11.36, "unit": "V"}
